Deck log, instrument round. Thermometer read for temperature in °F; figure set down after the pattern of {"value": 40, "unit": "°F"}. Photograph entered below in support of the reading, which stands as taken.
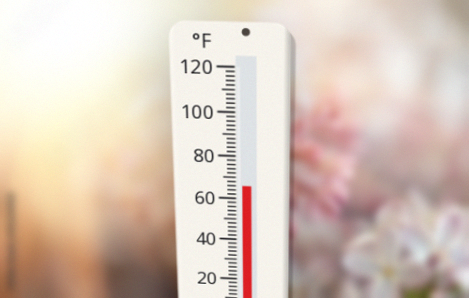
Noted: {"value": 66, "unit": "°F"}
